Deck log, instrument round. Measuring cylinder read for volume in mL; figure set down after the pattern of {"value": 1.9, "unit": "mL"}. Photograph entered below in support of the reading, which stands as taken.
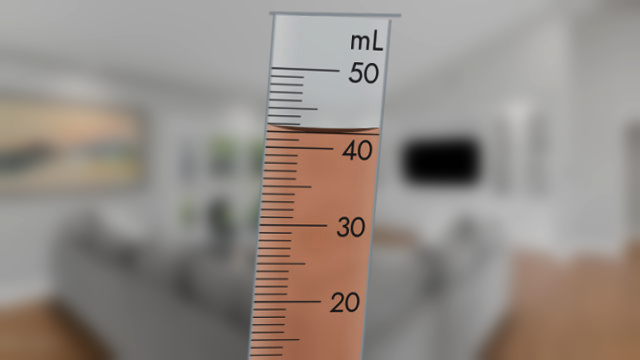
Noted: {"value": 42, "unit": "mL"}
